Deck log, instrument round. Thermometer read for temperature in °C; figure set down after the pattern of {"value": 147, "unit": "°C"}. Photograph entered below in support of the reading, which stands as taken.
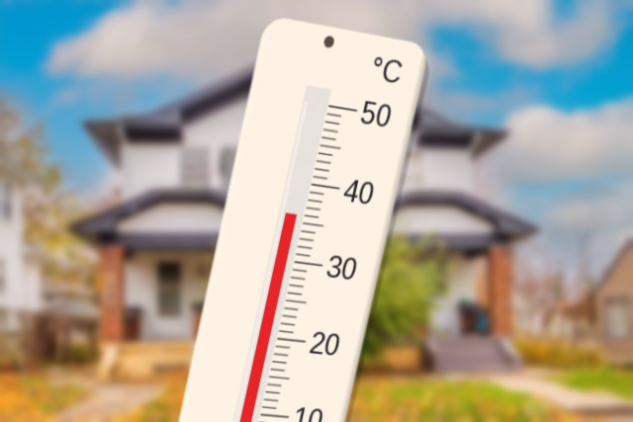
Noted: {"value": 36, "unit": "°C"}
